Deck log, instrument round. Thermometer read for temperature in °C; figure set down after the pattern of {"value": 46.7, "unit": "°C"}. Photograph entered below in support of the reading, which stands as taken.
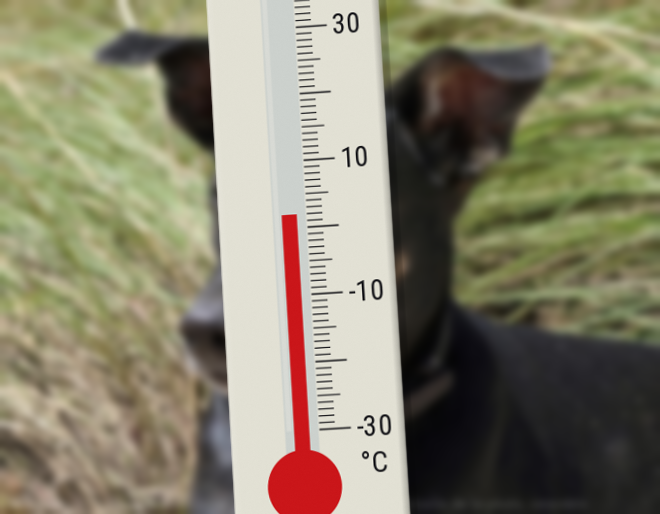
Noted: {"value": 2, "unit": "°C"}
